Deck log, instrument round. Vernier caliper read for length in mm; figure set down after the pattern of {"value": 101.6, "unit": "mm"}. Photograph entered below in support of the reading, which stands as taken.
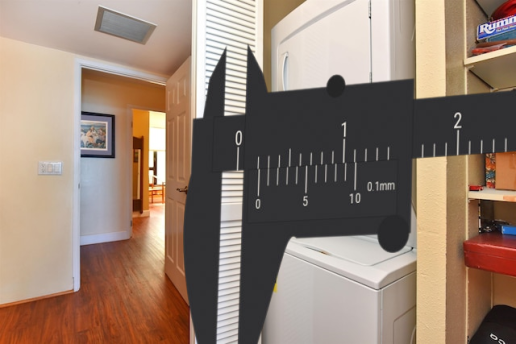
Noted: {"value": 2.1, "unit": "mm"}
